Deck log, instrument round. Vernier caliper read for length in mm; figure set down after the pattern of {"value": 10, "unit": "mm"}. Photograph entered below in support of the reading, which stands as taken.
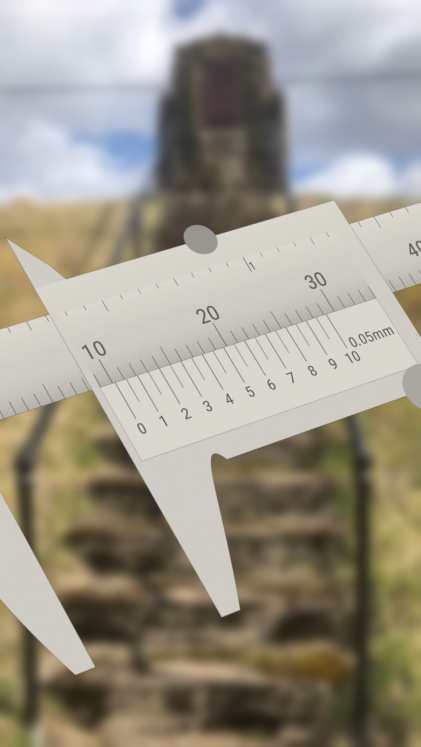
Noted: {"value": 10.2, "unit": "mm"}
